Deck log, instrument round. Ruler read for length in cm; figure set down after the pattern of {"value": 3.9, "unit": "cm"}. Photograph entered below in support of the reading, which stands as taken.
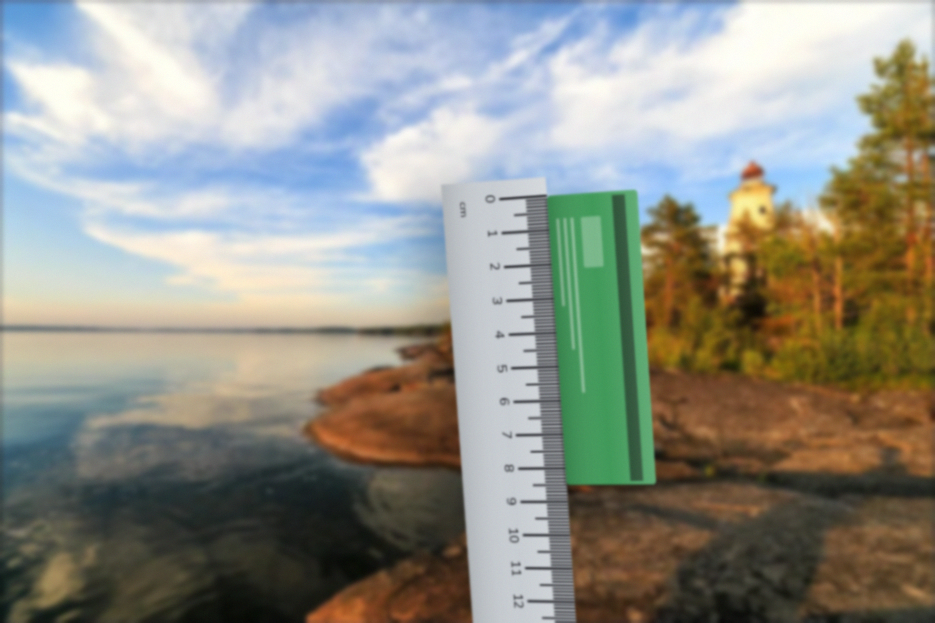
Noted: {"value": 8.5, "unit": "cm"}
